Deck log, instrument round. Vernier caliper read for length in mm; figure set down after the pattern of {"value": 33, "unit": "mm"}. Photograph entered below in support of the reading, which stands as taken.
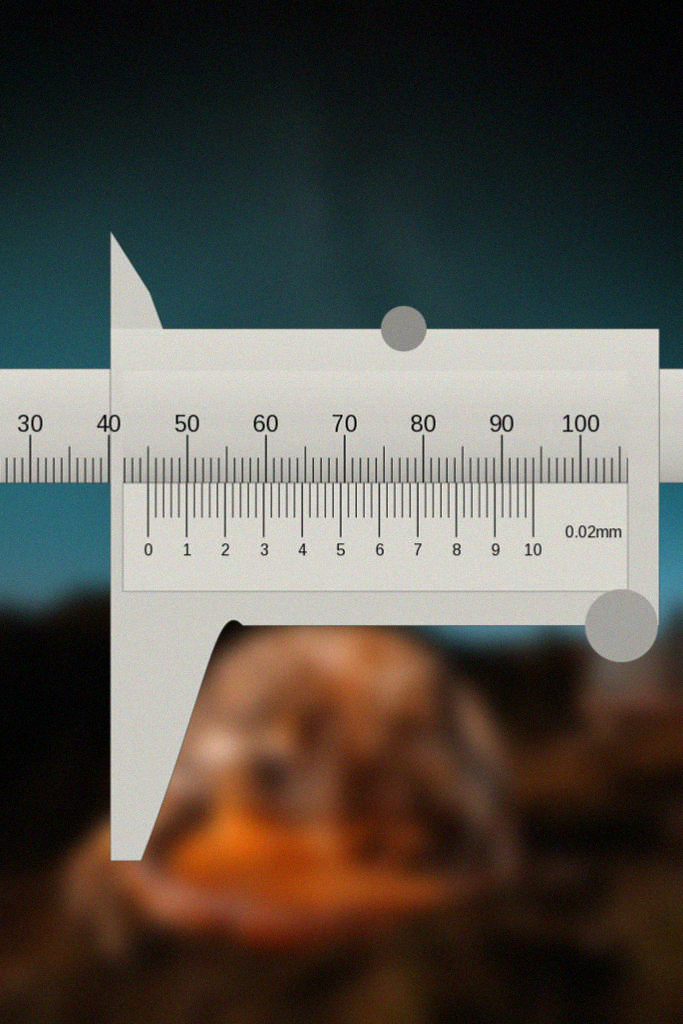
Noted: {"value": 45.0, "unit": "mm"}
